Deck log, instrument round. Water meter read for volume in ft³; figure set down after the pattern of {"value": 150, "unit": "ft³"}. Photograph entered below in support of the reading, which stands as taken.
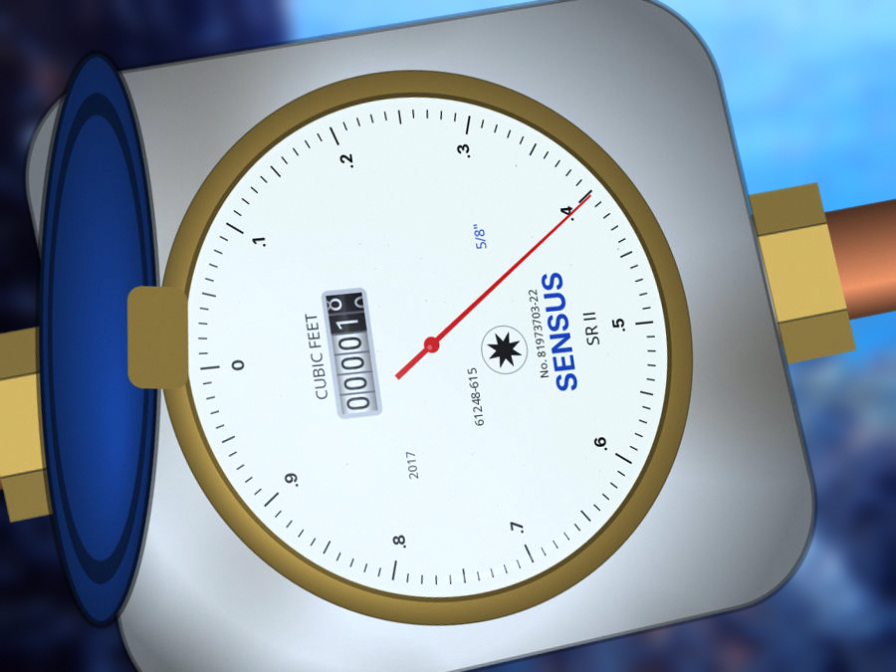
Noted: {"value": 18.40, "unit": "ft³"}
